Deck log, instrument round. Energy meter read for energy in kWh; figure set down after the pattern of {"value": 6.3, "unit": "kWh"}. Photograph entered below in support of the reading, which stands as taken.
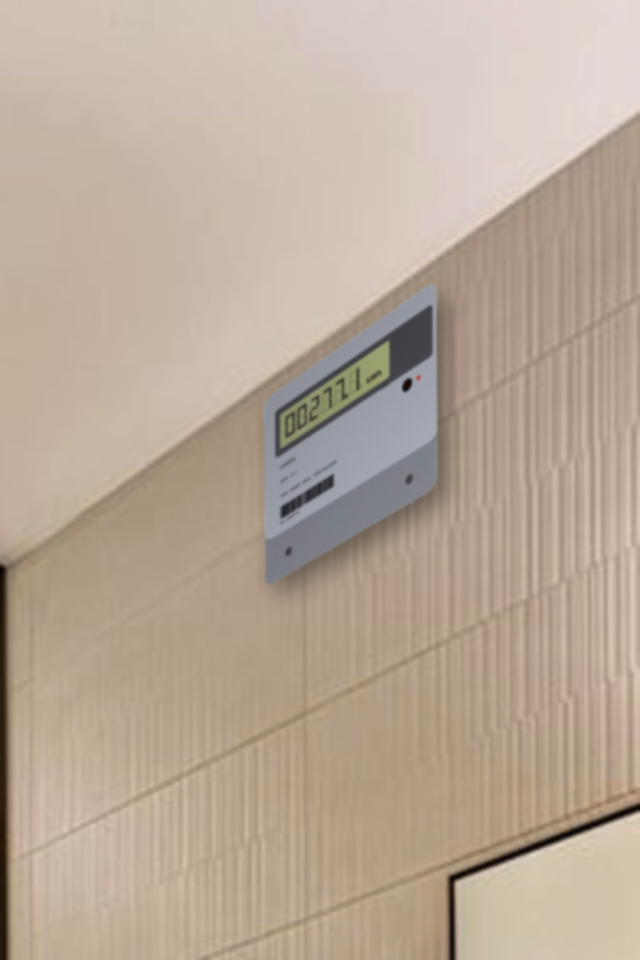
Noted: {"value": 277.1, "unit": "kWh"}
